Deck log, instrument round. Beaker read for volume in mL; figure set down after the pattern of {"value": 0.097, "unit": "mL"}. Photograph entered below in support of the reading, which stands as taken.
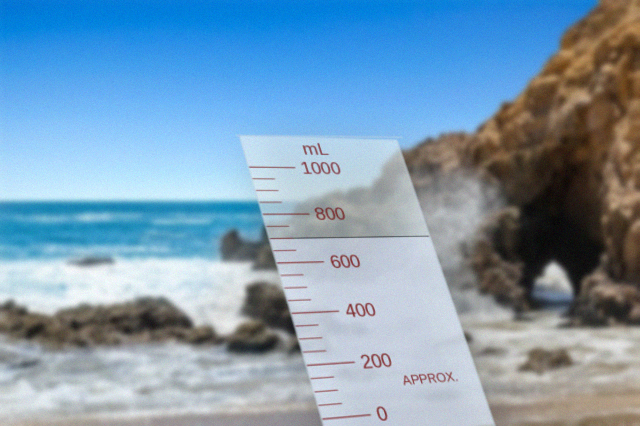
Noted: {"value": 700, "unit": "mL"}
